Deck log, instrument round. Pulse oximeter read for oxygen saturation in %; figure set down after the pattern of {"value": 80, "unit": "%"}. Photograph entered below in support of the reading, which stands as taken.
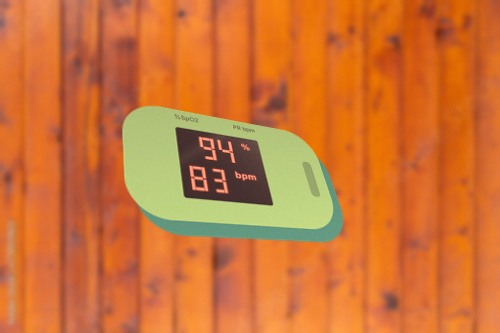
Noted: {"value": 94, "unit": "%"}
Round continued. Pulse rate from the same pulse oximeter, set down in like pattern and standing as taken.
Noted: {"value": 83, "unit": "bpm"}
